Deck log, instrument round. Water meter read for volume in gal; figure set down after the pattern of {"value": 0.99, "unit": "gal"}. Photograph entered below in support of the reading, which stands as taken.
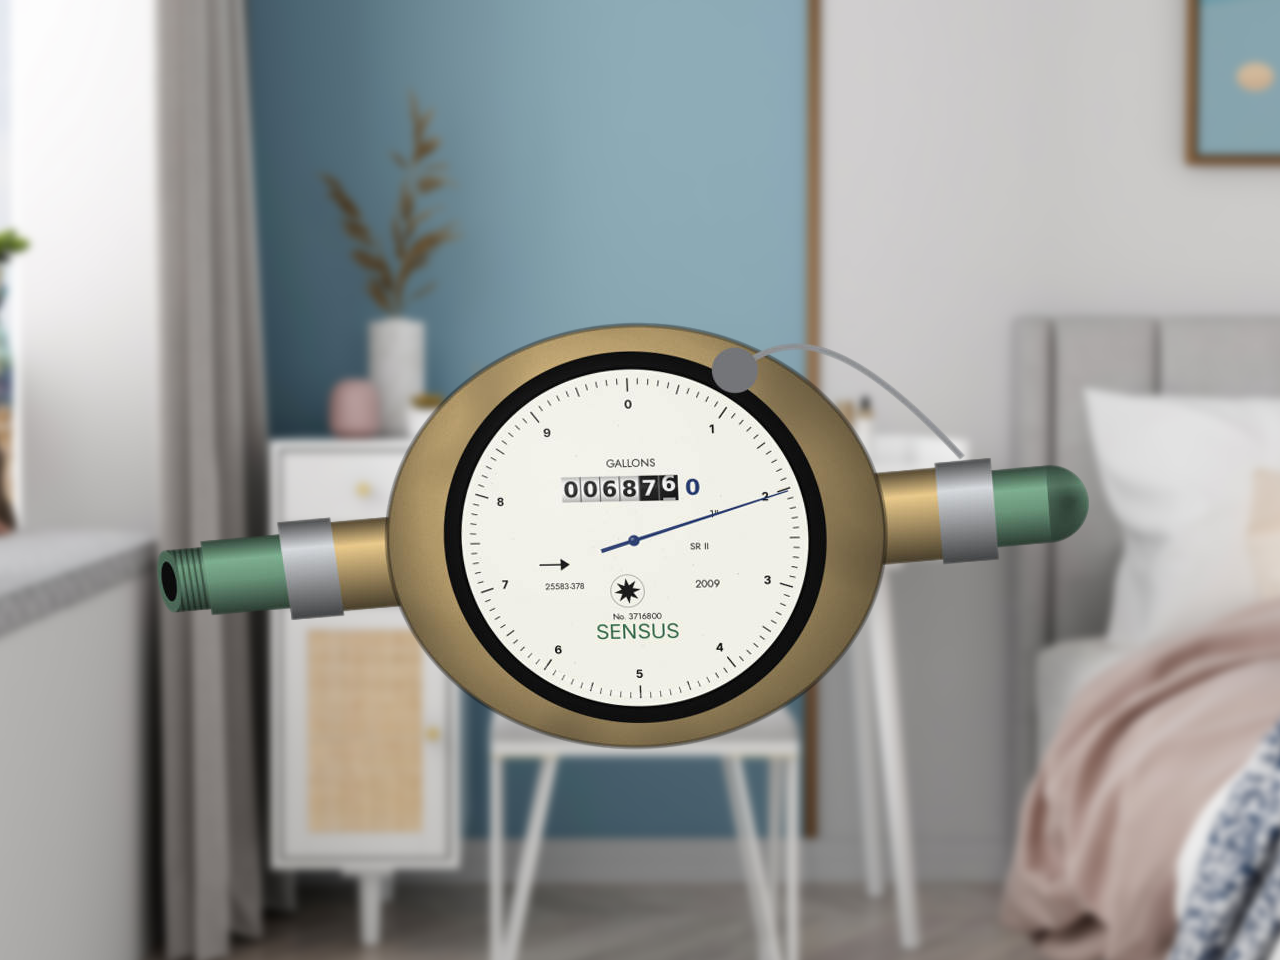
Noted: {"value": 68762.0, "unit": "gal"}
